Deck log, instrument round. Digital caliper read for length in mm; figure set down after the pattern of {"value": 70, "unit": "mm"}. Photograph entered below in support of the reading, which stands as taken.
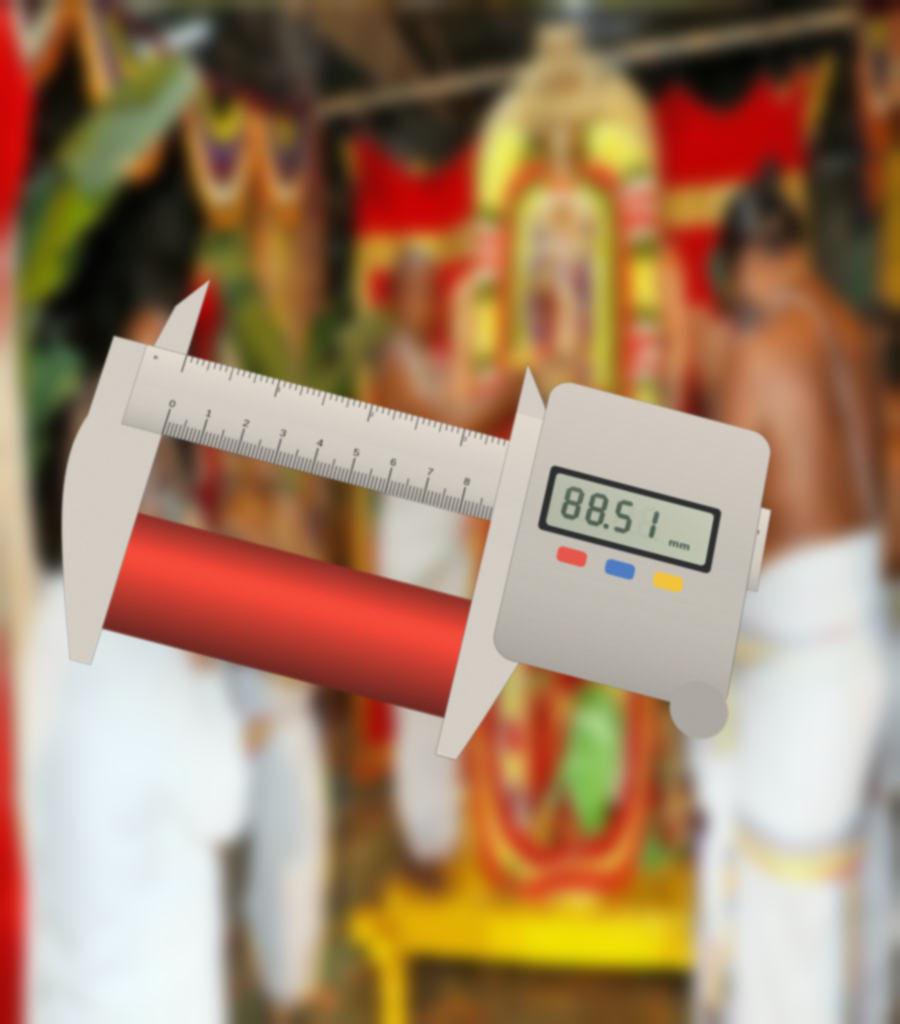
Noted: {"value": 88.51, "unit": "mm"}
